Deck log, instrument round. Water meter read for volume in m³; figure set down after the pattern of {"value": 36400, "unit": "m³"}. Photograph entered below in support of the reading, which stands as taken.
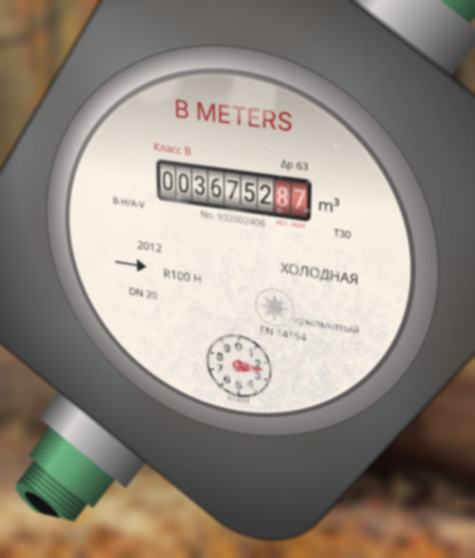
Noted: {"value": 36752.872, "unit": "m³"}
